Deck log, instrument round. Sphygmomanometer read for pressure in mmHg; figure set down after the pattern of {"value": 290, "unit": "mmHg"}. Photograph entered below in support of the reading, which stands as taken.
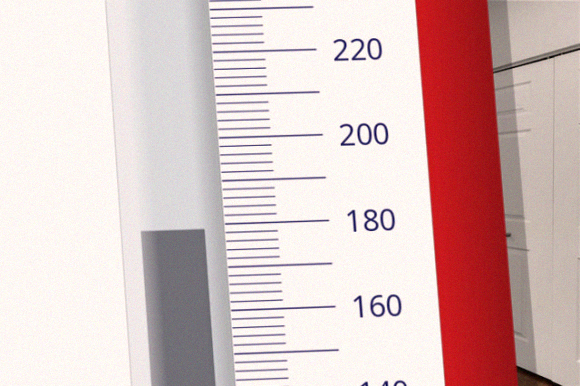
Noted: {"value": 179, "unit": "mmHg"}
